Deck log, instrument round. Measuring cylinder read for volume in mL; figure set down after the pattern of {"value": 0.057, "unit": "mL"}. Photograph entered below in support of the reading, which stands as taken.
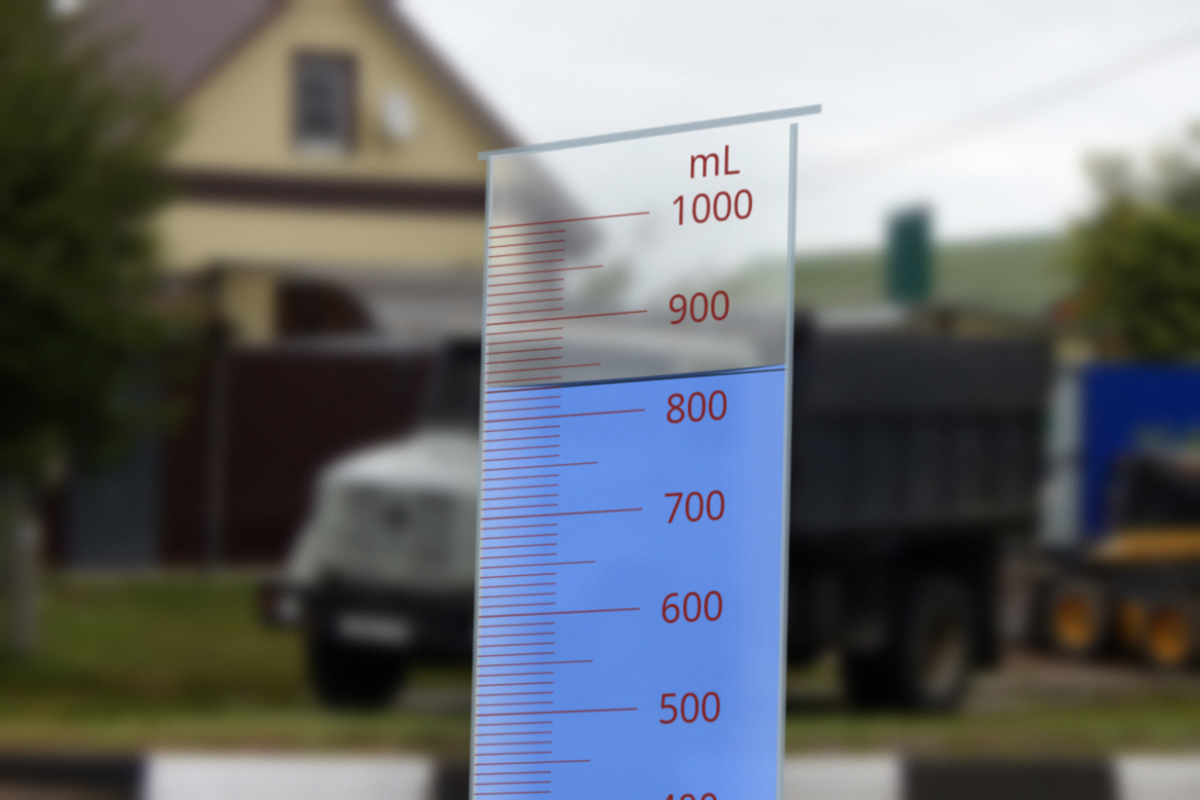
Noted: {"value": 830, "unit": "mL"}
